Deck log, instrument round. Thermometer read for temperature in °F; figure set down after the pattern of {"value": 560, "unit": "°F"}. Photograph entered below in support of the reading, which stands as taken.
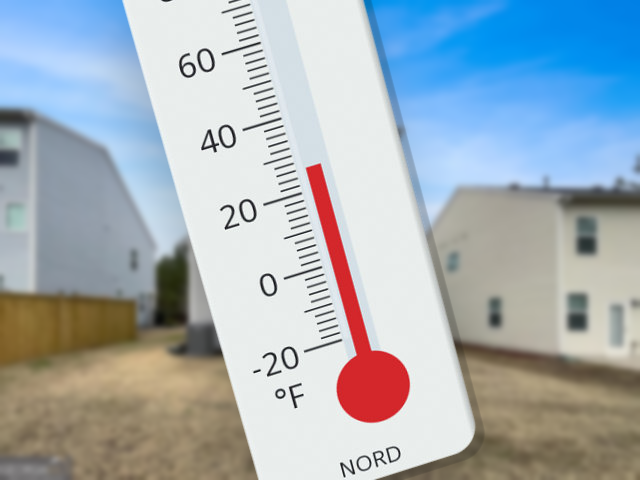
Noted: {"value": 26, "unit": "°F"}
